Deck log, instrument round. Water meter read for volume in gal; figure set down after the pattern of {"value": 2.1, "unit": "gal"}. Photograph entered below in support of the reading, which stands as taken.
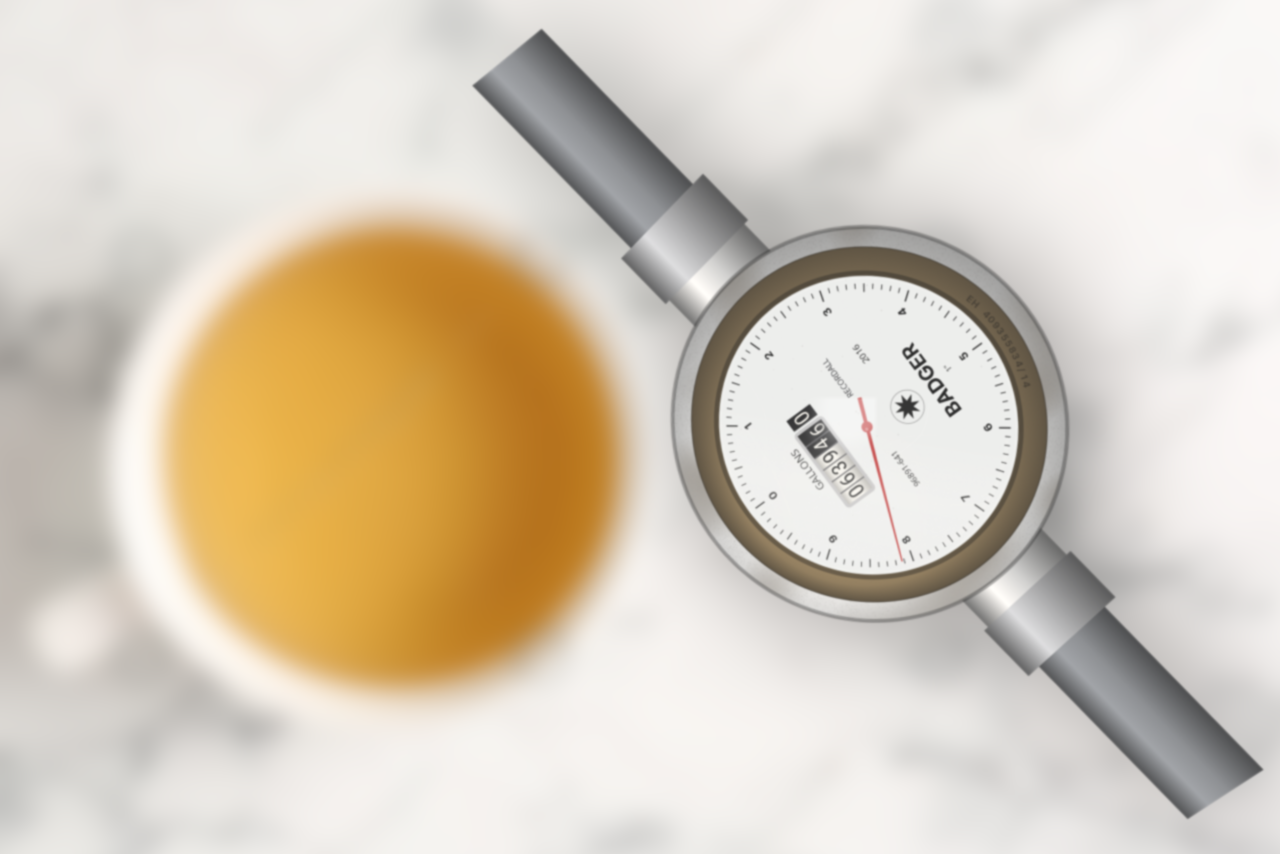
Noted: {"value": 639458.1, "unit": "gal"}
